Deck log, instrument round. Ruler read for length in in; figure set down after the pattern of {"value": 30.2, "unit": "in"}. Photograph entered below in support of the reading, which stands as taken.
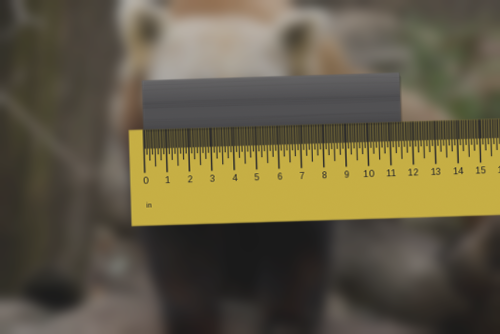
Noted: {"value": 11.5, "unit": "in"}
